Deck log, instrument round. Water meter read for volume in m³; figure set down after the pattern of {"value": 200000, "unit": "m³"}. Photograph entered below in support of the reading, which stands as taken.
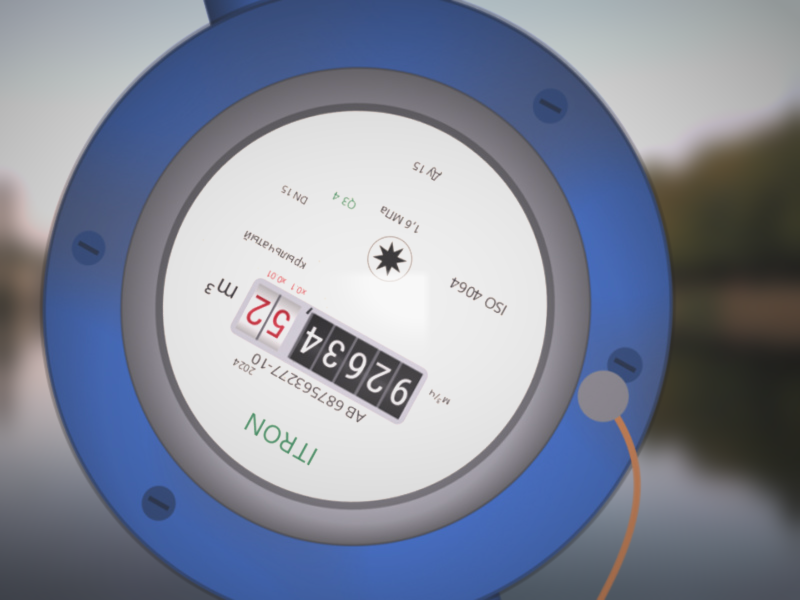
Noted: {"value": 92634.52, "unit": "m³"}
